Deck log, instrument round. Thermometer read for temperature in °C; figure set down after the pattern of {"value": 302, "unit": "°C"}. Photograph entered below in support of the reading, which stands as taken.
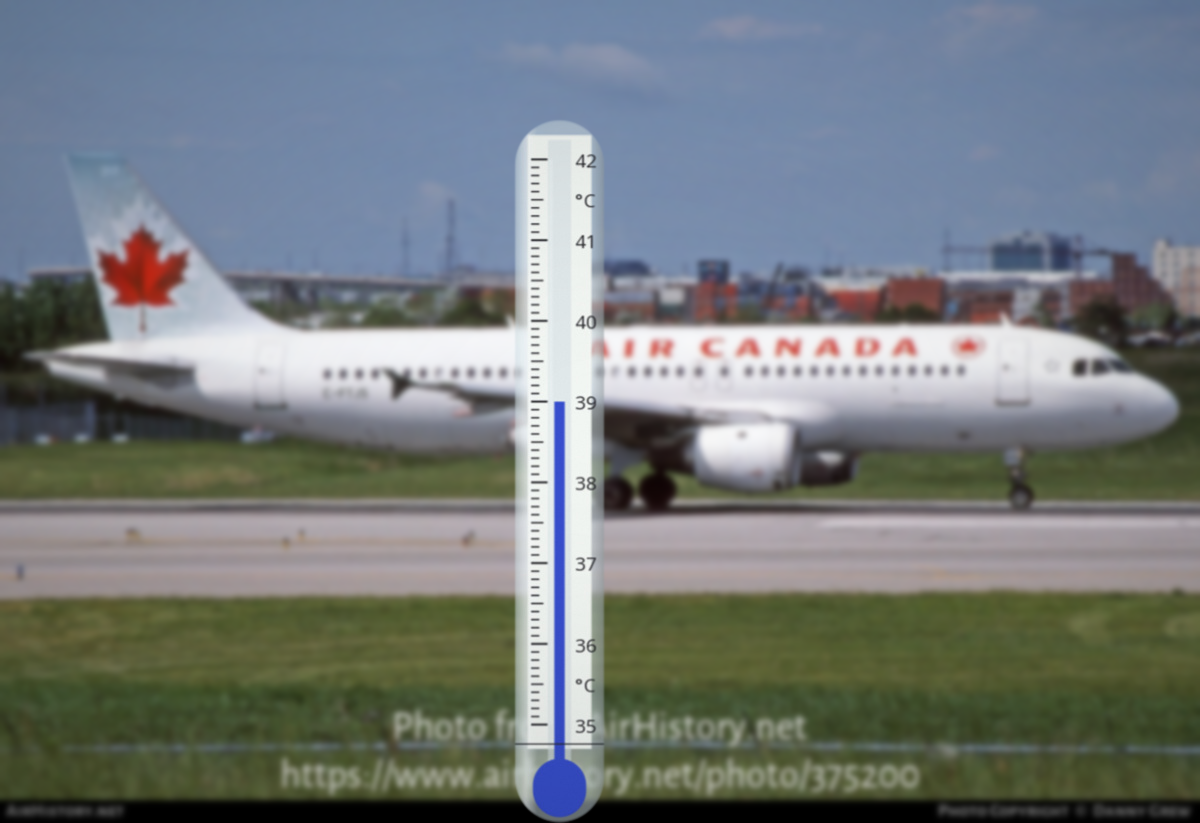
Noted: {"value": 39, "unit": "°C"}
